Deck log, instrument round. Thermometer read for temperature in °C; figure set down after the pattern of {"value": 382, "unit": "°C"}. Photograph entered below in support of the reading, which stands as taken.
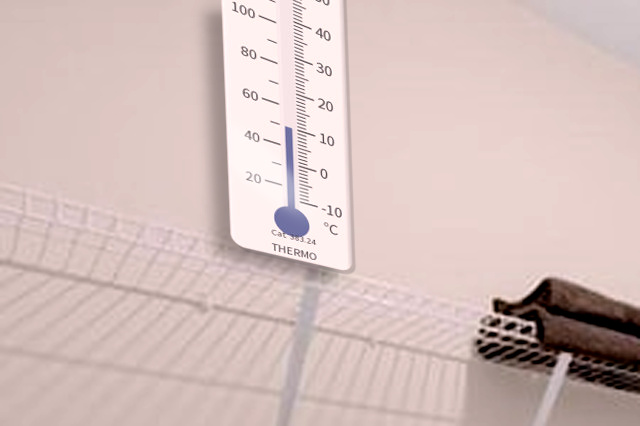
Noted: {"value": 10, "unit": "°C"}
